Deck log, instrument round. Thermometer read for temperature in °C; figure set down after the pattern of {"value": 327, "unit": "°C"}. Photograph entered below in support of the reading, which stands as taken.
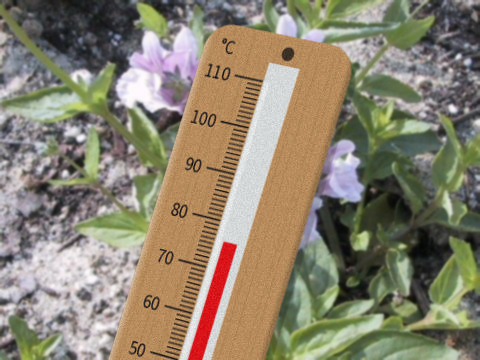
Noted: {"value": 76, "unit": "°C"}
